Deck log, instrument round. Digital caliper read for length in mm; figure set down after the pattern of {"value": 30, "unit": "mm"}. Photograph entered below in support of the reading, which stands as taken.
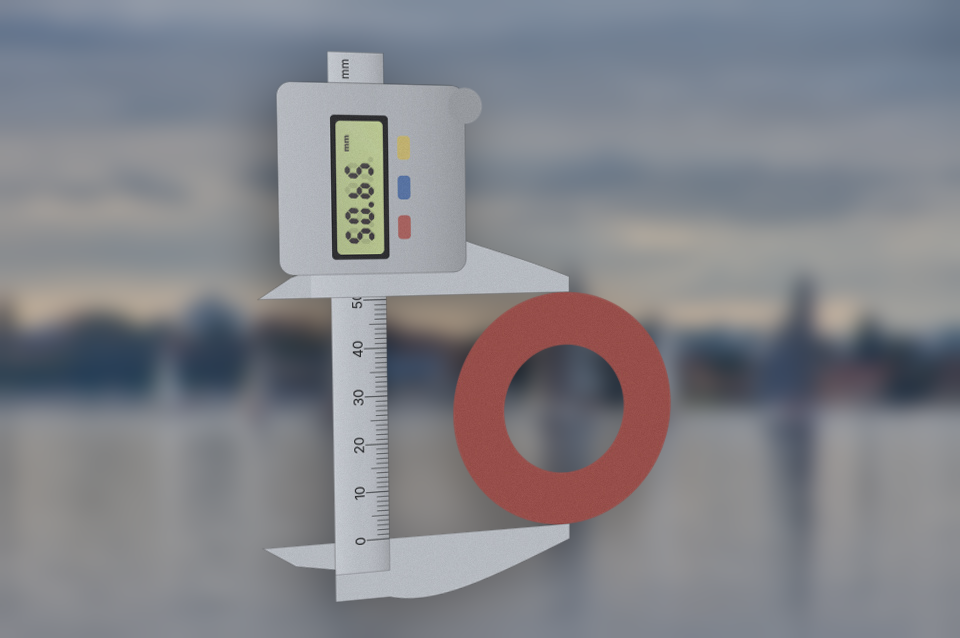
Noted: {"value": 50.65, "unit": "mm"}
